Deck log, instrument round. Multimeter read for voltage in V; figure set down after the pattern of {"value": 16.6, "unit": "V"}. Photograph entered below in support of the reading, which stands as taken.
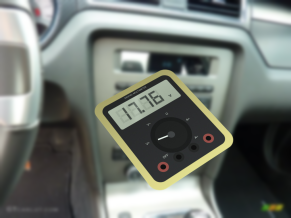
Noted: {"value": 17.76, "unit": "V"}
